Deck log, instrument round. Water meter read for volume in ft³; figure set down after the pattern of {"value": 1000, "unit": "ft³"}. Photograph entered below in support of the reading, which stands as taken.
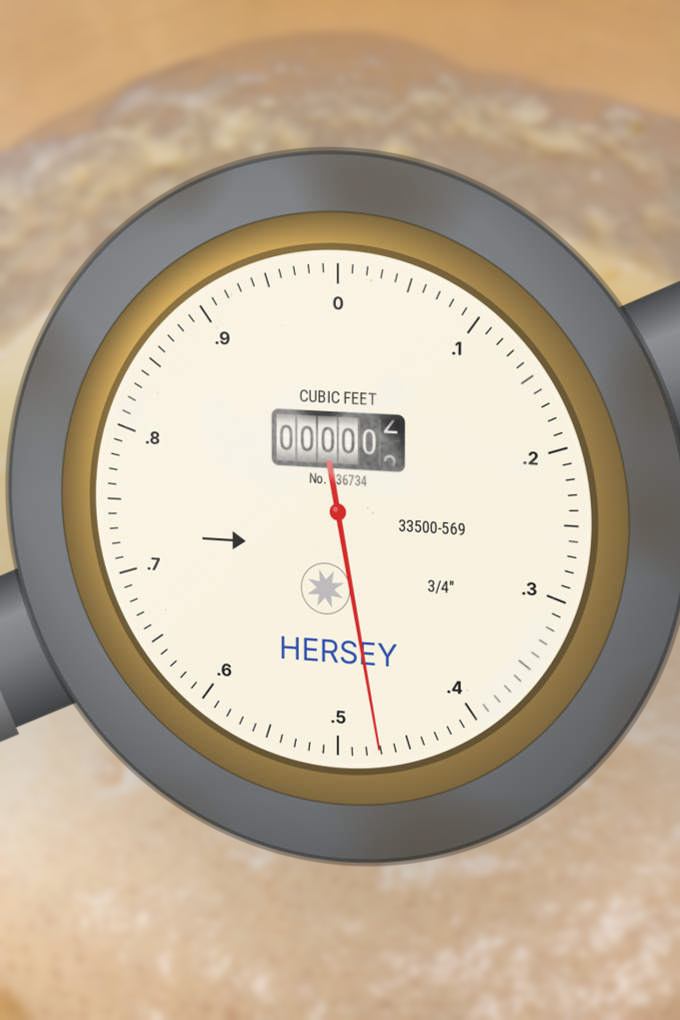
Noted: {"value": 2.47, "unit": "ft³"}
